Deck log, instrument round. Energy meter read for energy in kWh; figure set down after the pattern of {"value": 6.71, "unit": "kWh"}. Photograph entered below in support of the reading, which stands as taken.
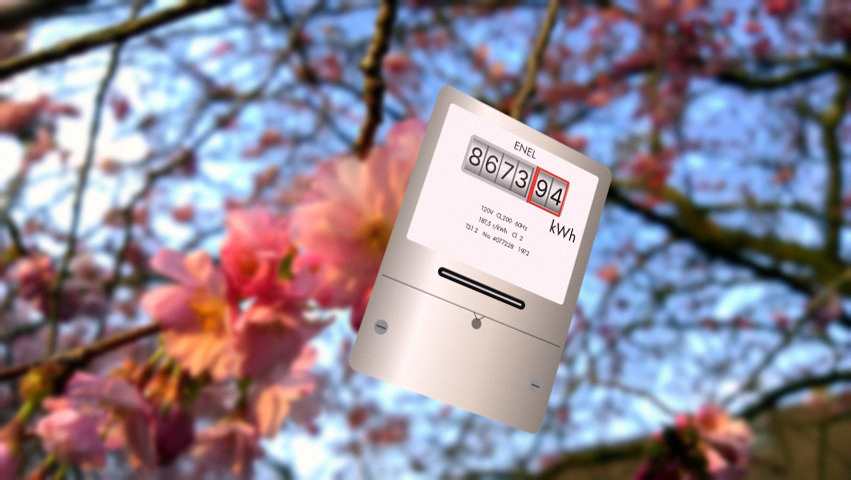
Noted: {"value": 8673.94, "unit": "kWh"}
